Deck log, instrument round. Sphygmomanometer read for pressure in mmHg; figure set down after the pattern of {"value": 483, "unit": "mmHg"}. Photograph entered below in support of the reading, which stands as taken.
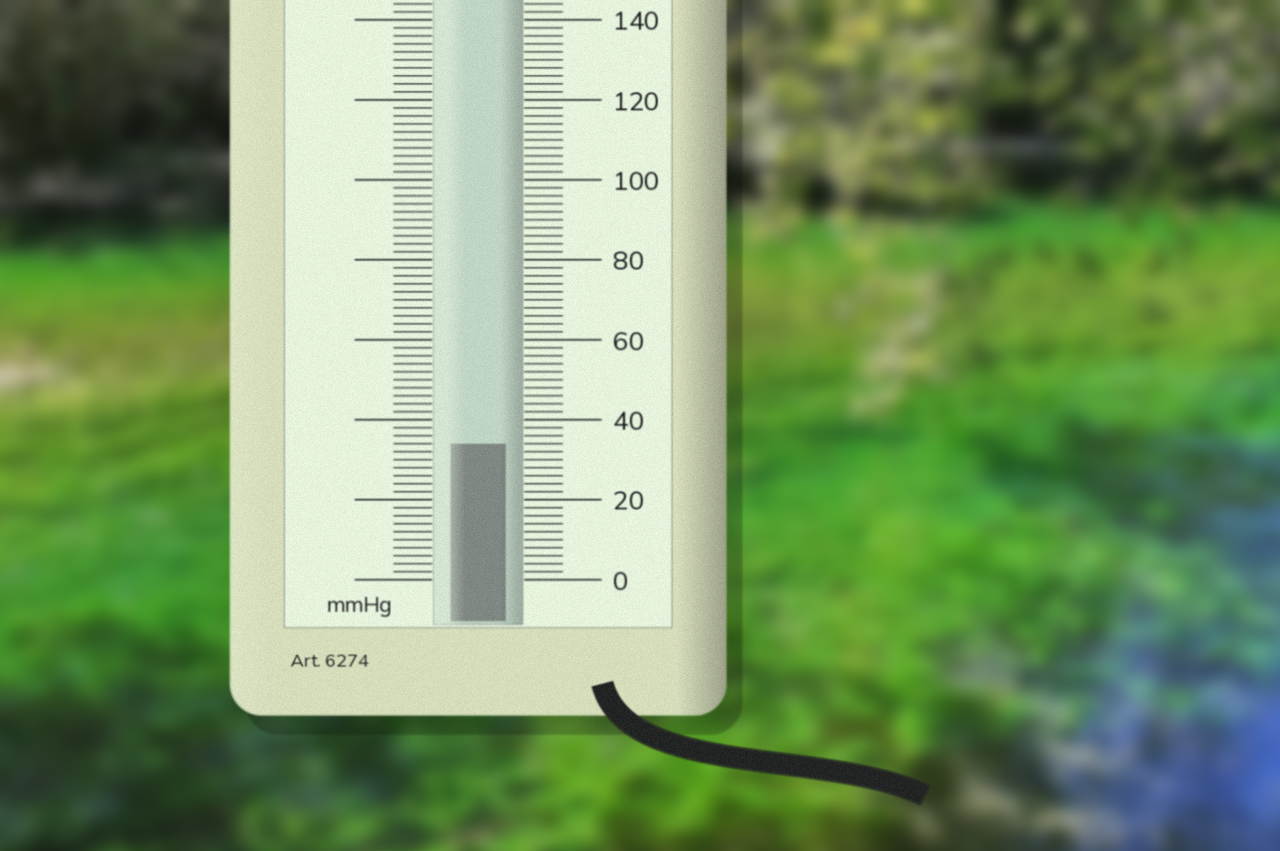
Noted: {"value": 34, "unit": "mmHg"}
